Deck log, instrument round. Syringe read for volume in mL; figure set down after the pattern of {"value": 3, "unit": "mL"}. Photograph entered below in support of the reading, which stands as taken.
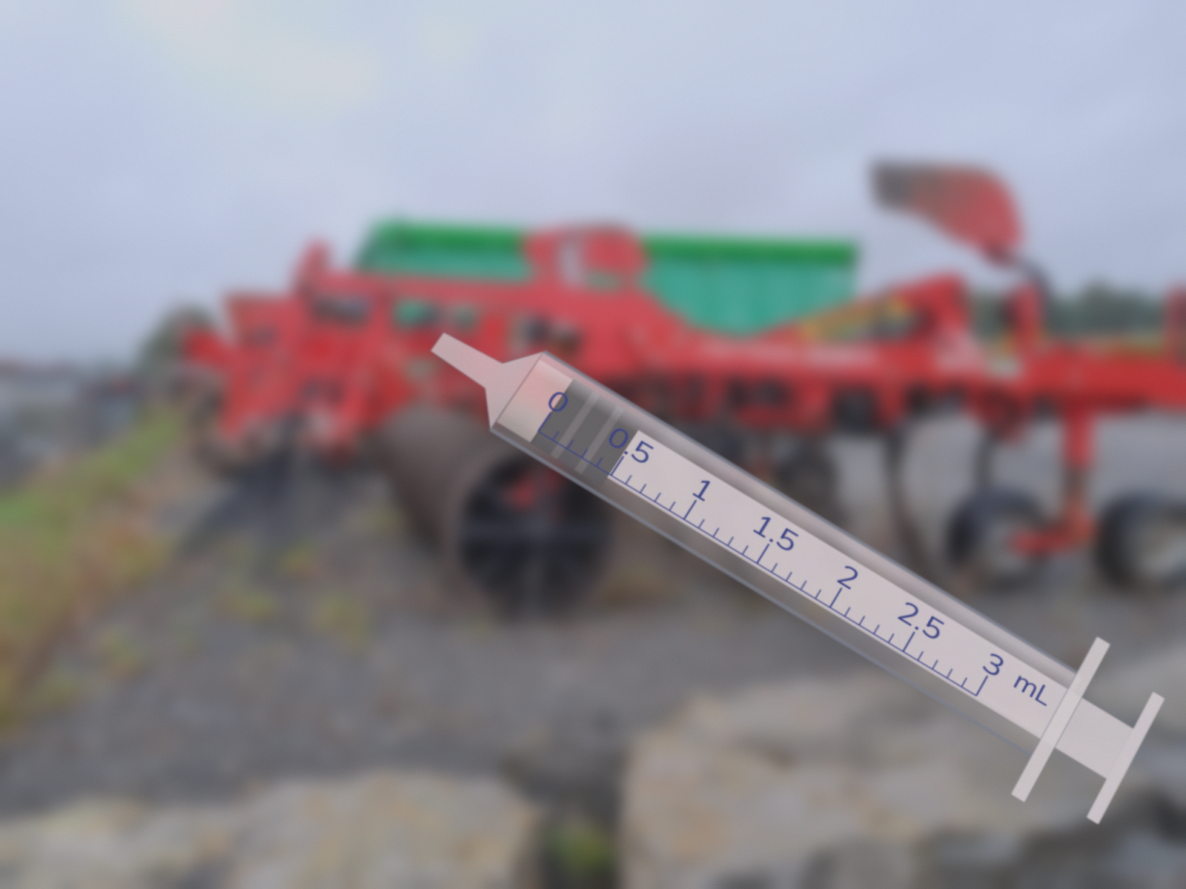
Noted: {"value": 0, "unit": "mL"}
